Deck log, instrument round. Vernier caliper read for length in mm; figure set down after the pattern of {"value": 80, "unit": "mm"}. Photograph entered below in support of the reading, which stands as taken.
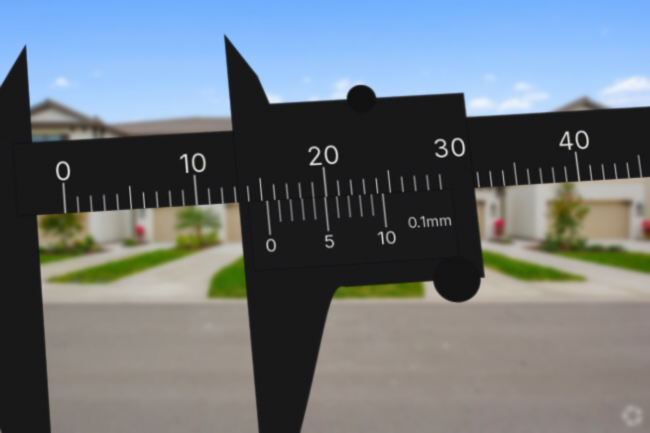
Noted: {"value": 15.4, "unit": "mm"}
